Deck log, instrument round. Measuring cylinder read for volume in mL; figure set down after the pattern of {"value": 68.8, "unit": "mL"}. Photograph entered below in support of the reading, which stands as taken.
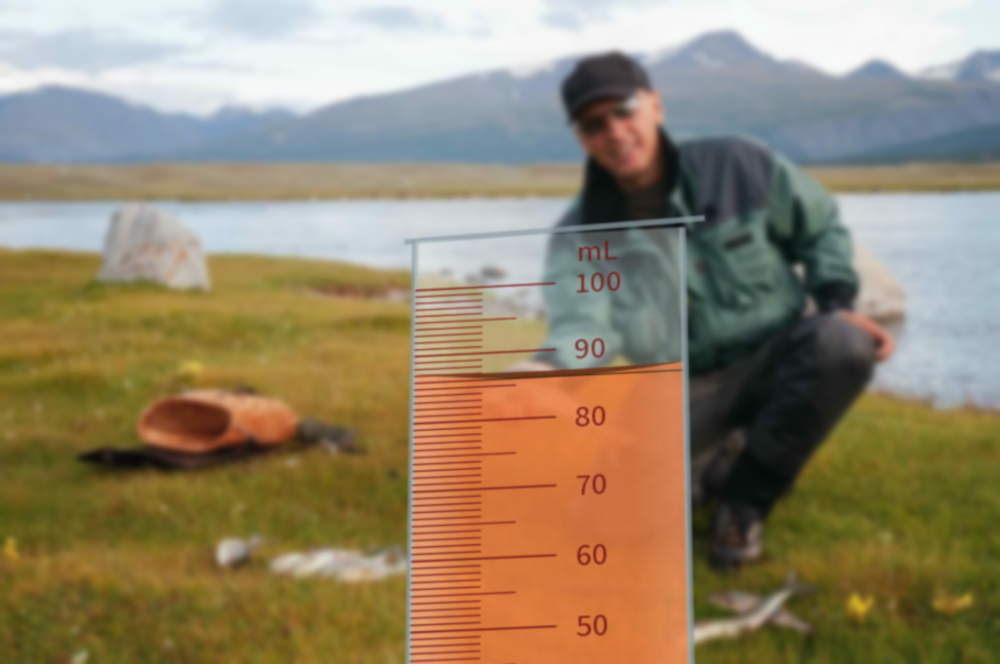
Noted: {"value": 86, "unit": "mL"}
